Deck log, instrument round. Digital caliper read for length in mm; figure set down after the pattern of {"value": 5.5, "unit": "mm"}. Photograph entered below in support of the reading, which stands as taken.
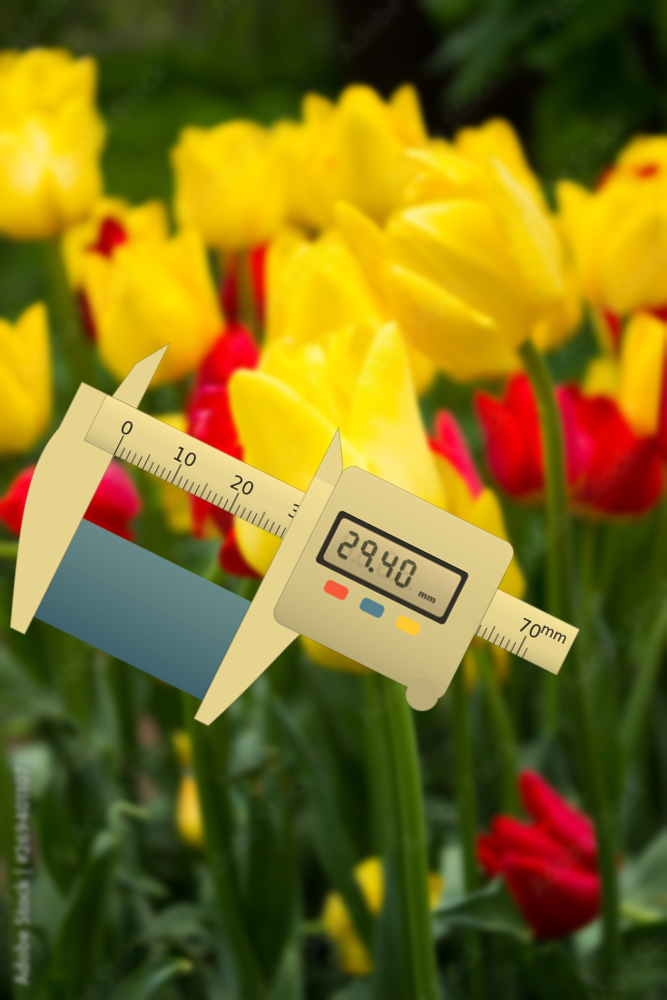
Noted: {"value": 29.40, "unit": "mm"}
